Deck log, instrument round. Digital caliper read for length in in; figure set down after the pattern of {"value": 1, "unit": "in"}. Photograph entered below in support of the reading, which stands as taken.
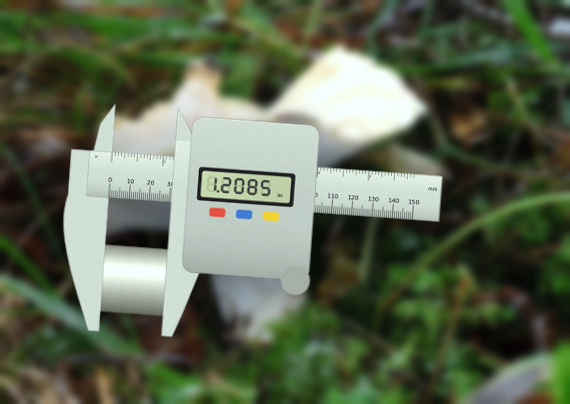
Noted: {"value": 1.2085, "unit": "in"}
